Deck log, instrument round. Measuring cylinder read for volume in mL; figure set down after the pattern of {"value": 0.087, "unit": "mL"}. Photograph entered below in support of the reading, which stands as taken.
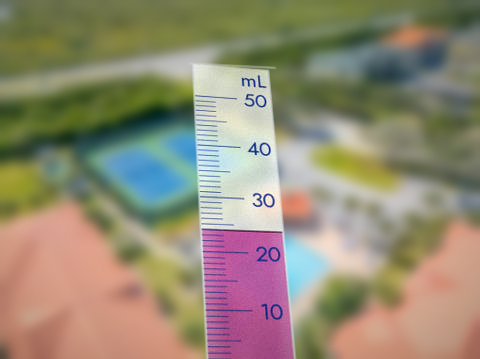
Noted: {"value": 24, "unit": "mL"}
